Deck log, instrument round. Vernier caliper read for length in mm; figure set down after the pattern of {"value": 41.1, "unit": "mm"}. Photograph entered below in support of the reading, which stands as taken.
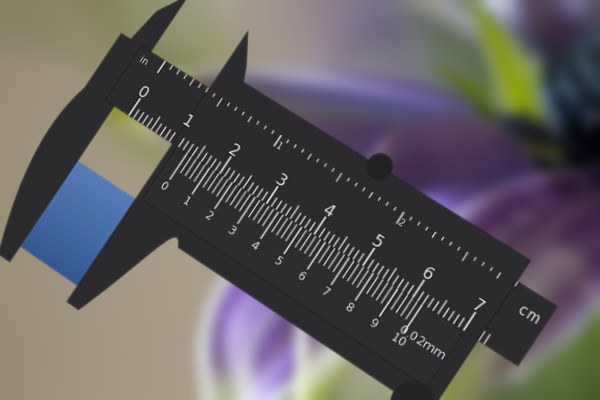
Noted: {"value": 13.0, "unit": "mm"}
